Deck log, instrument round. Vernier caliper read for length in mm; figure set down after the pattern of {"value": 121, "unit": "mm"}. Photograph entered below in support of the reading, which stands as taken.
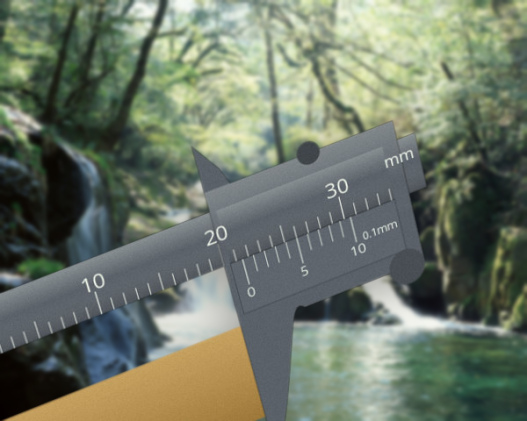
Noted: {"value": 21.5, "unit": "mm"}
